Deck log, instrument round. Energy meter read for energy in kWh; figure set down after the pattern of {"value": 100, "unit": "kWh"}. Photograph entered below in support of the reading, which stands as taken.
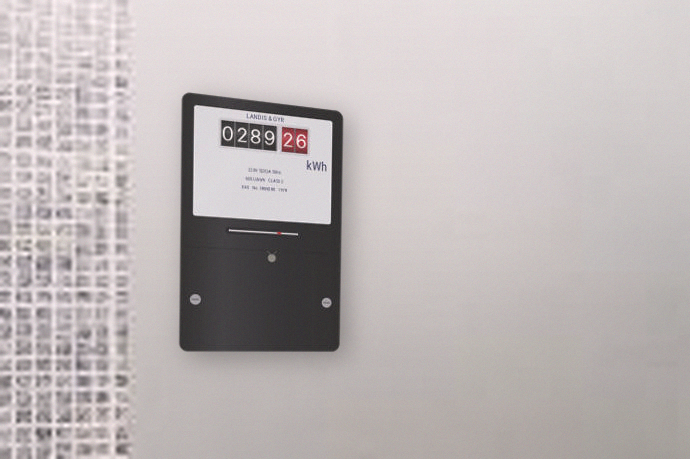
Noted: {"value": 289.26, "unit": "kWh"}
